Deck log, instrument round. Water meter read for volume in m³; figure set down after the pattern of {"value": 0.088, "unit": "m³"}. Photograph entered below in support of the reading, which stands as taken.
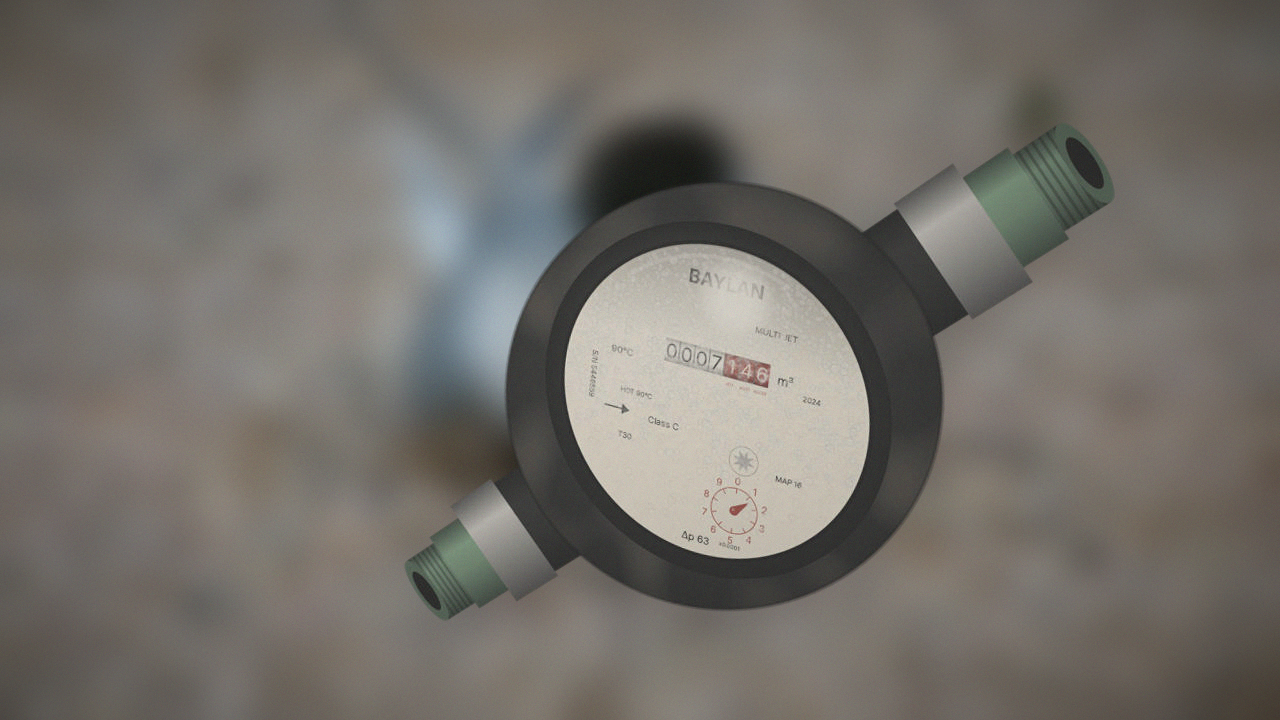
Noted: {"value": 7.1461, "unit": "m³"}
